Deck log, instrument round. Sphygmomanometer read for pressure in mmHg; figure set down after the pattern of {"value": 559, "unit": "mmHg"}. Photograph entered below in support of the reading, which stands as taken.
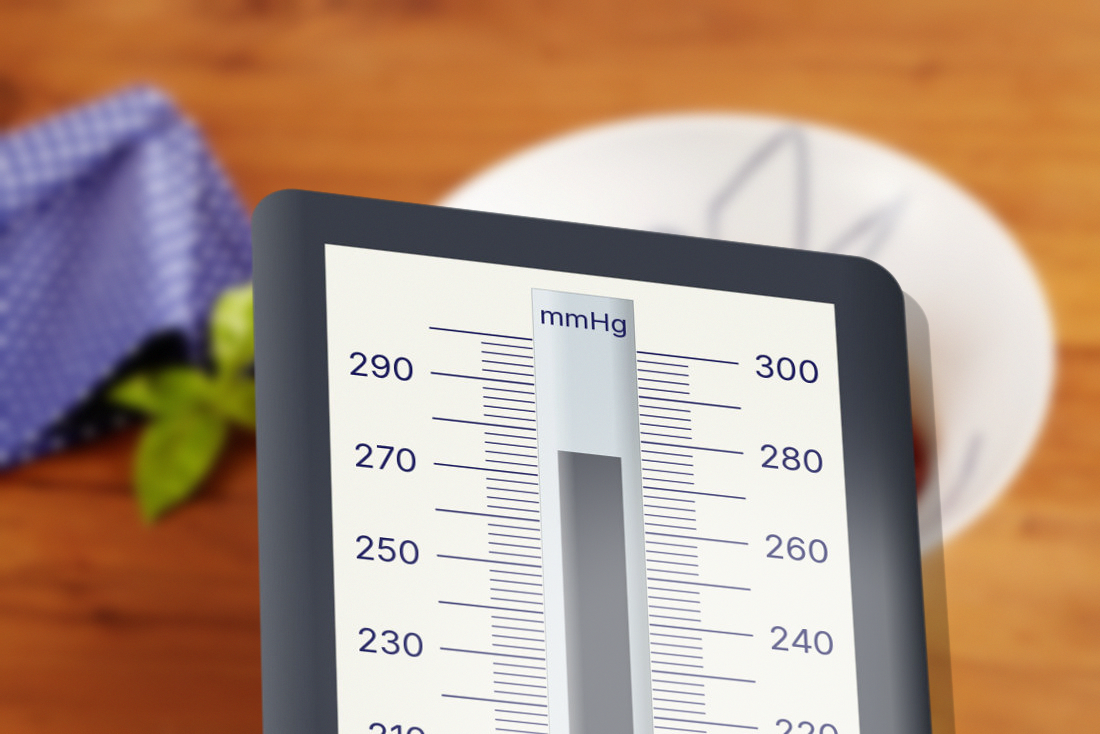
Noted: {"value": 276, "unit": "mmHg"}
